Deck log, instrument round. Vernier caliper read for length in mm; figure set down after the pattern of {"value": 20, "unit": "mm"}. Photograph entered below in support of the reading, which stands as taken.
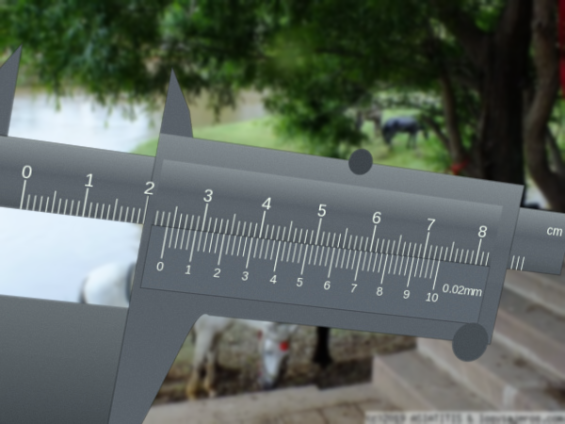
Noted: {"value": 24.0, "unit": "mm"}
